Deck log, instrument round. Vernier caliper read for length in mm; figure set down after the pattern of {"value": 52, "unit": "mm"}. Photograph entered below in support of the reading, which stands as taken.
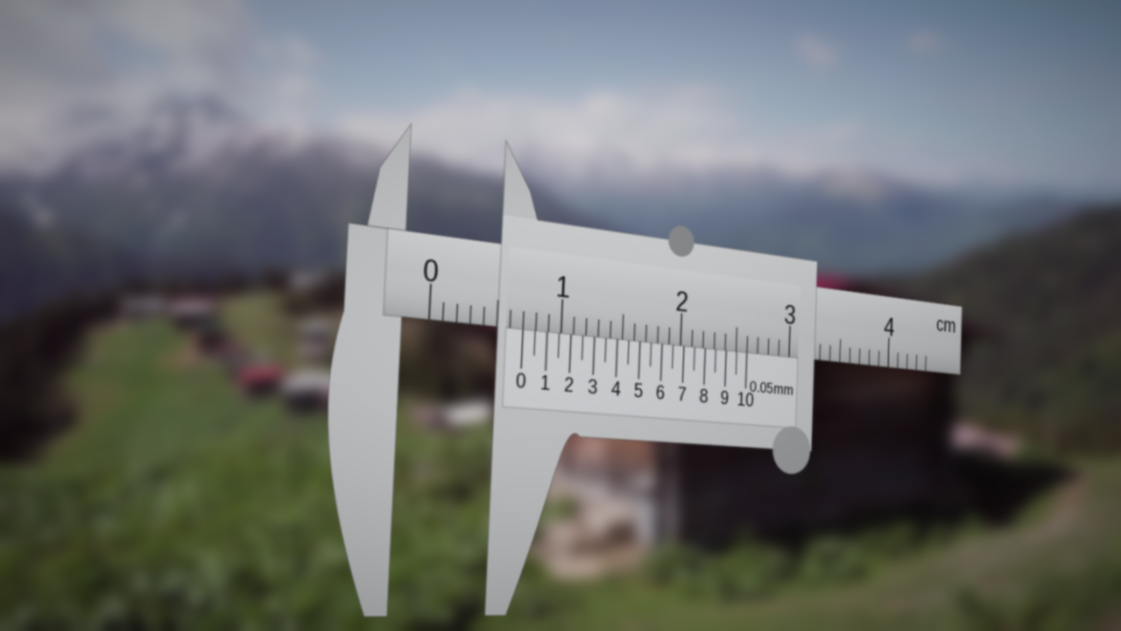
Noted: {"value": 7.0, "unit": "mm"}
